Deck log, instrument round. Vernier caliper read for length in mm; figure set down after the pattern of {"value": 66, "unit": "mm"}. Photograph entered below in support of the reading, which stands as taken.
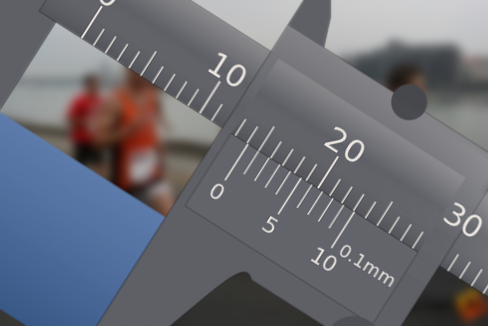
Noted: {"value": 14.1, "unit": "mm"}
